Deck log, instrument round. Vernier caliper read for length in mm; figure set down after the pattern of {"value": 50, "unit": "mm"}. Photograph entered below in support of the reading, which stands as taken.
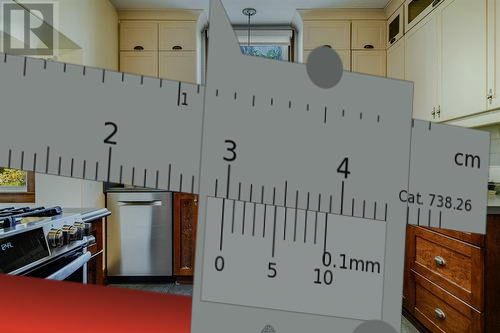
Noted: {"value": 29.7, "unit": "mm"}
